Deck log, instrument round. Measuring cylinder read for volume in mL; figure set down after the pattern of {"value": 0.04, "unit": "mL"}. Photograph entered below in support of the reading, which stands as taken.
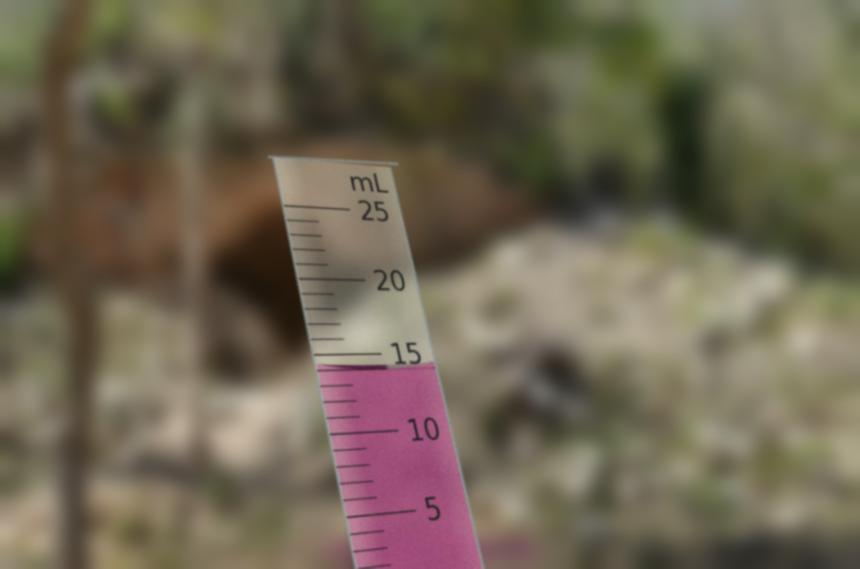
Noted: {"value": 14, "unit": "mL"}
